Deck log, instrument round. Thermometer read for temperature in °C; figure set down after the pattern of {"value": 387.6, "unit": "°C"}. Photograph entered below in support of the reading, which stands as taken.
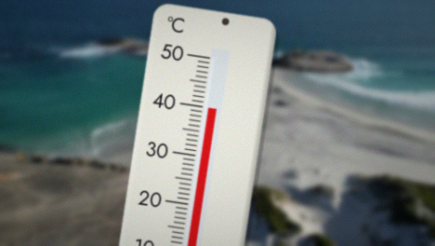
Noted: {"value": 40, "unit": "°C"}
